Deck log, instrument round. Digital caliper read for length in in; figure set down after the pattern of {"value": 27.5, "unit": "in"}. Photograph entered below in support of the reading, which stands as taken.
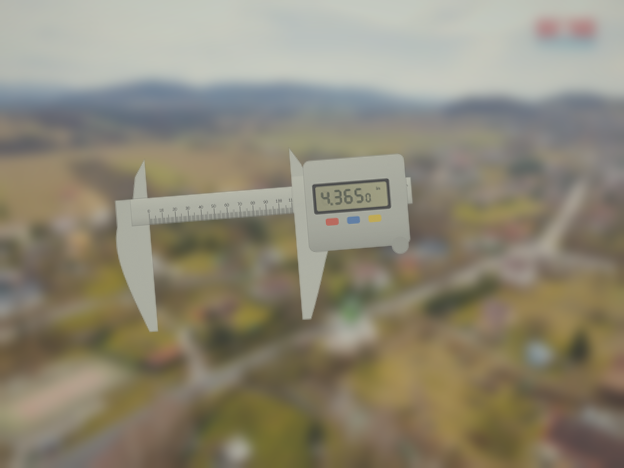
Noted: {"value": 4.3650, "unit": "in"}
